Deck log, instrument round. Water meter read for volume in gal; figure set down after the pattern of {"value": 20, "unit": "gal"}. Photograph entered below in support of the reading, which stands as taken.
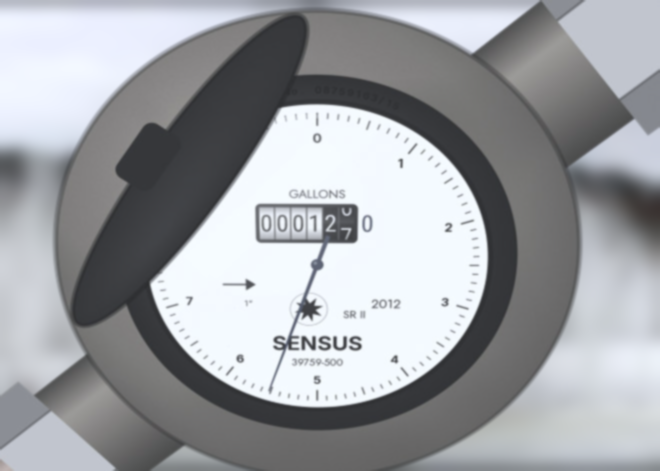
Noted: {"value": 1265.5, "unit": "gal"}
